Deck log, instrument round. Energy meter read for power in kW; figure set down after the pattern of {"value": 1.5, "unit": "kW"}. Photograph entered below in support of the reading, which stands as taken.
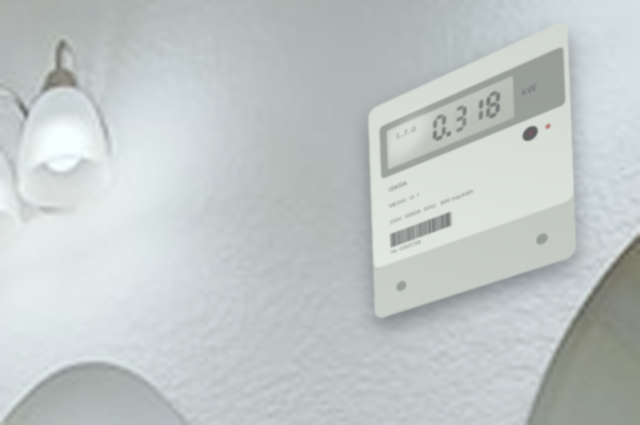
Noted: {"value": 0.318, "unit": "kW"}
